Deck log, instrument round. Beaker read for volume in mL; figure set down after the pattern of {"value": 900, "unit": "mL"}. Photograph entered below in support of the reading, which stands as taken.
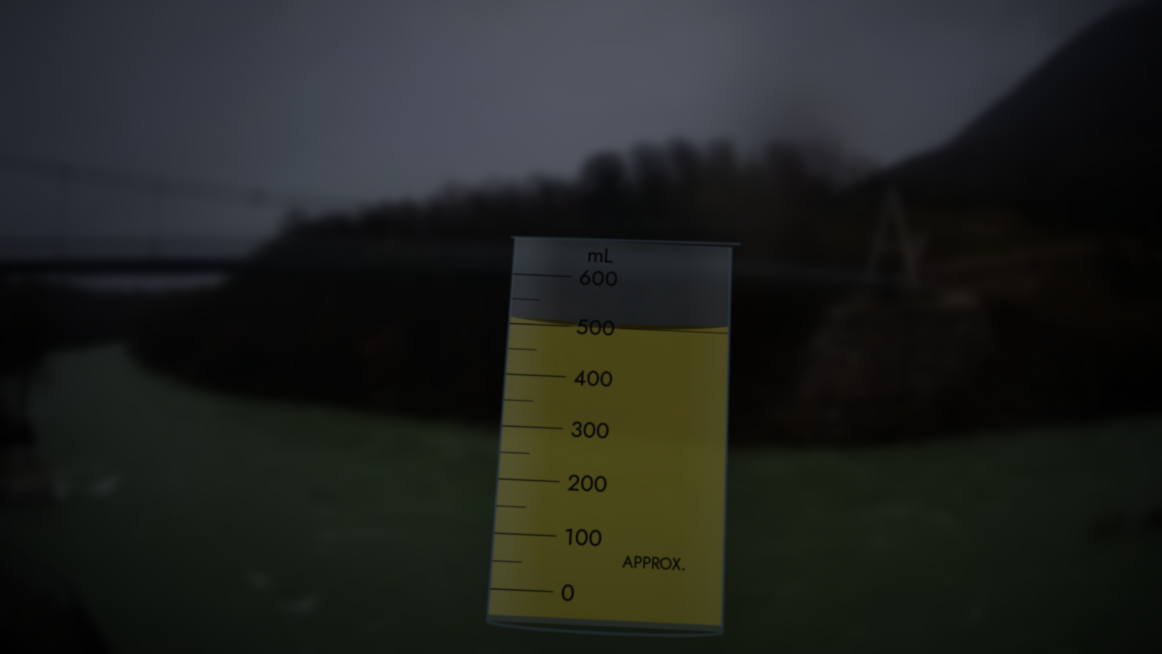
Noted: {"value": 500, "unit": "mL"}
